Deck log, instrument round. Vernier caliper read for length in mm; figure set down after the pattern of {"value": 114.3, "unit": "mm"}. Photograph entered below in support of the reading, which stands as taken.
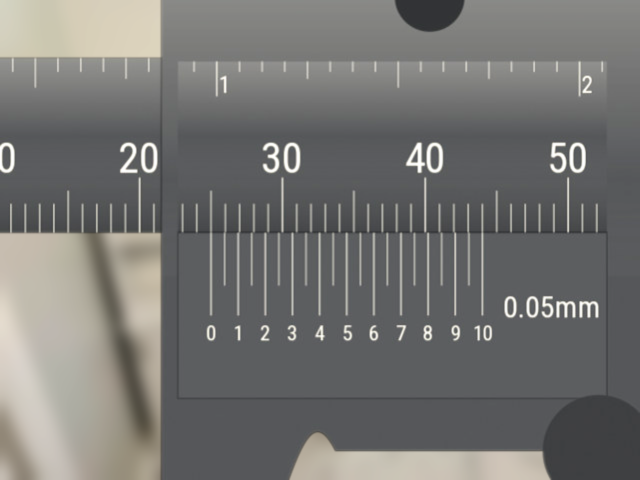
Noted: {"value": 25.0, "unit": "mm"}
